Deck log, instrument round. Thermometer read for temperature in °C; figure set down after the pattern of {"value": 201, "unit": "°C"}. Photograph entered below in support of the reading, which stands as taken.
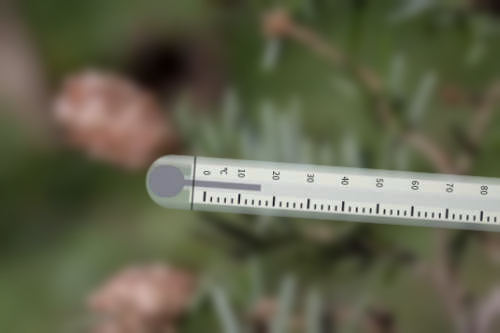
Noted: {"value": 16, "unit": "°C"}
